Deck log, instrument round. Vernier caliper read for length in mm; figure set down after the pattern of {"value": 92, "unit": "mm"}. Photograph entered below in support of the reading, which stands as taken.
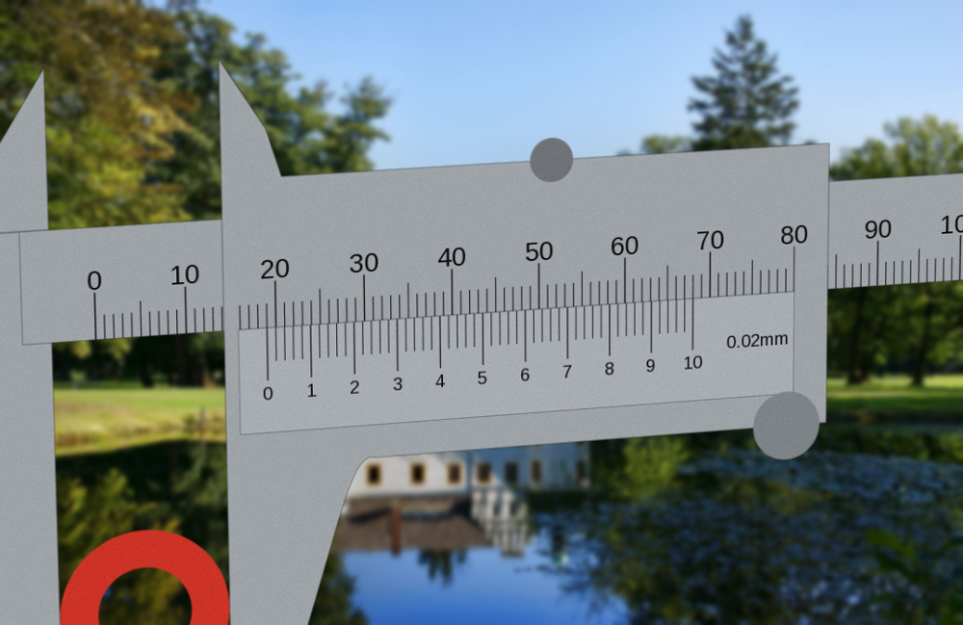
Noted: {"value": 19.0, "unit": "mm"}
